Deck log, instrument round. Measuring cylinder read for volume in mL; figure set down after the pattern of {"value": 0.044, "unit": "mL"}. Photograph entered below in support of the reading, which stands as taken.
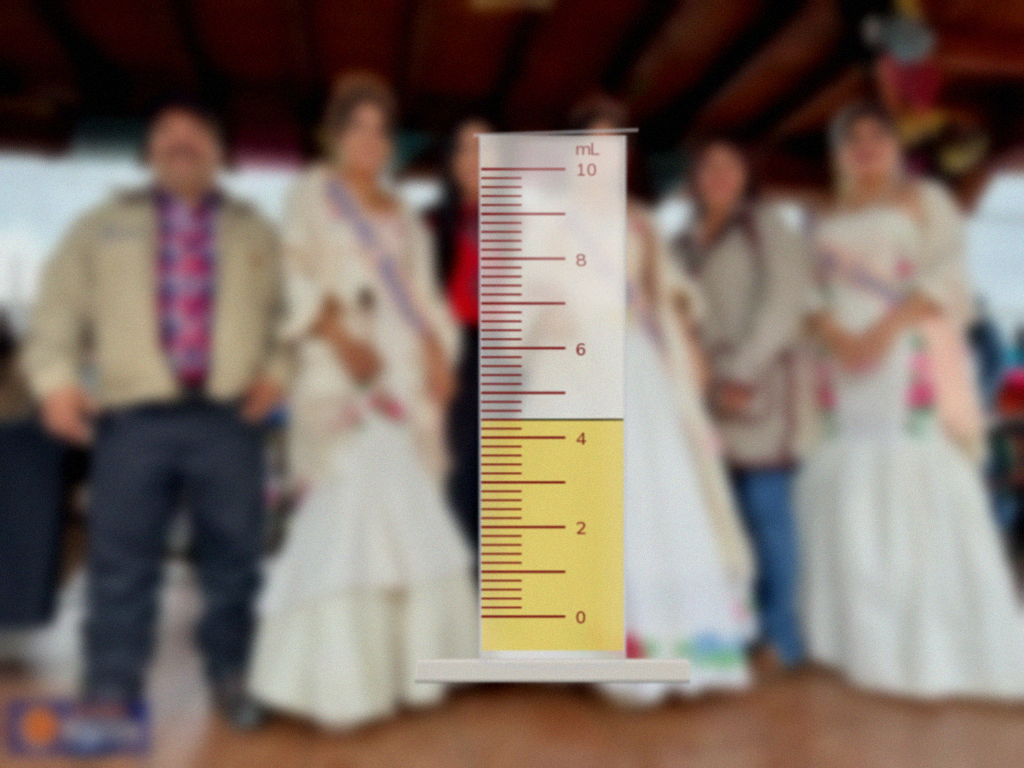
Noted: {"value": 4.4, "unit": "mL"}
